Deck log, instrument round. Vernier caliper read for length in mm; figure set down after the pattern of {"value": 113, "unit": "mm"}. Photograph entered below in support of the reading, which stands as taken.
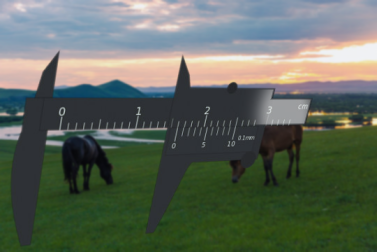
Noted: {"value": 16.0, "unit": "mm"}
